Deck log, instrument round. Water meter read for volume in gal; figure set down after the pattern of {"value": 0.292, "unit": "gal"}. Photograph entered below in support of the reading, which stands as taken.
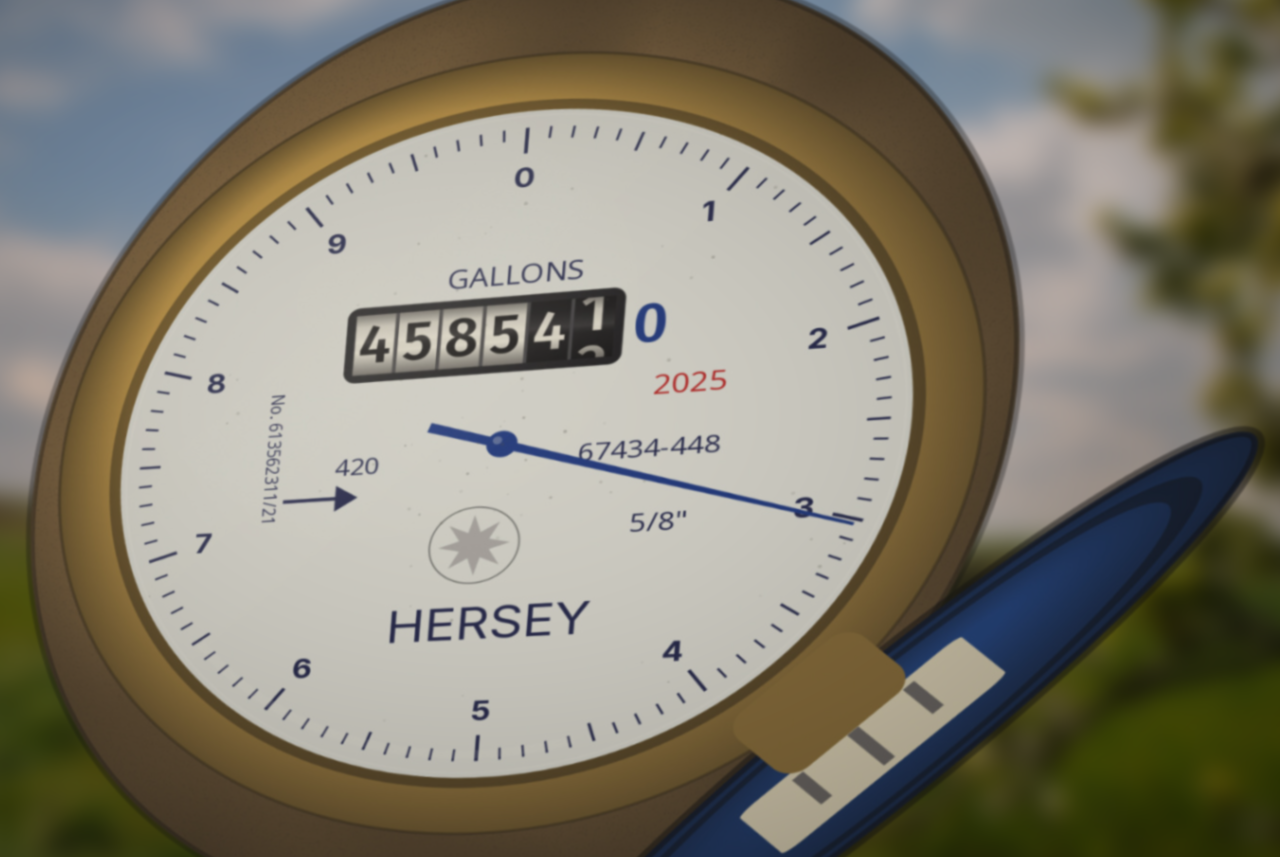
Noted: {"value": 4585413.0, "unit": "gal"}
